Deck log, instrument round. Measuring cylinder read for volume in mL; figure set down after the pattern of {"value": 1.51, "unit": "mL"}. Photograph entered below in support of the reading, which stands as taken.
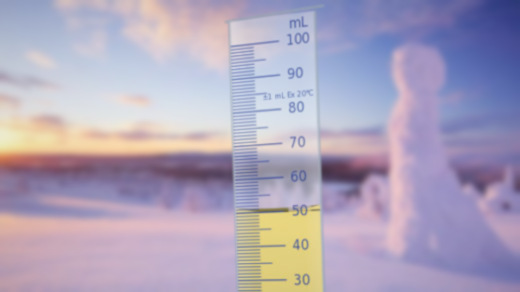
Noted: {"value": 50, "unit": "mL"}
